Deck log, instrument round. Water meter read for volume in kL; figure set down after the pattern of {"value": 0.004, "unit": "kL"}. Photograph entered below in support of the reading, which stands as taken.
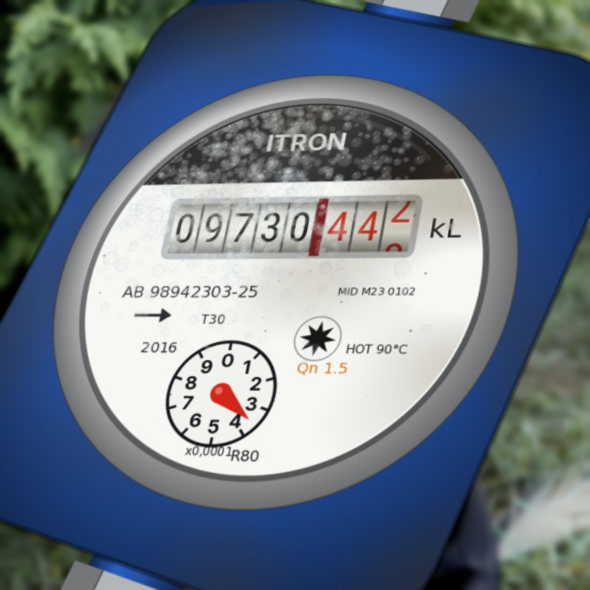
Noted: {"value": 9730.4423, "unit": "kL"}
